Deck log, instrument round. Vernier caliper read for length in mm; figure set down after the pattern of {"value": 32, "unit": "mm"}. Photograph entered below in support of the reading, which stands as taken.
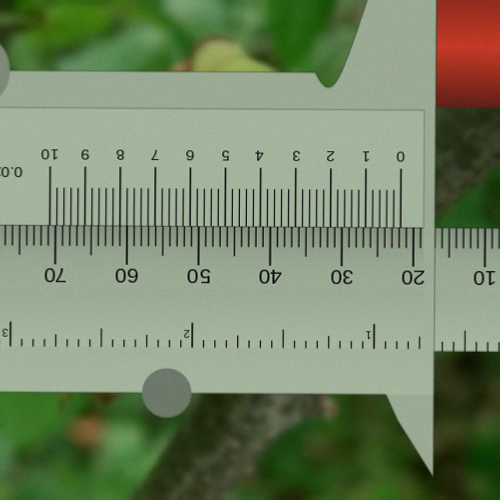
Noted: {"value": 21.8, "unit": "mm"}
